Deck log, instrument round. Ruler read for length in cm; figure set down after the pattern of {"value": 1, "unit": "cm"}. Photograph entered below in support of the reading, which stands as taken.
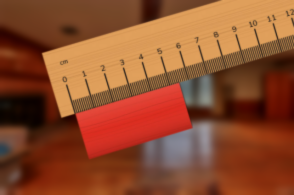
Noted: {"value": 5.5, "unit": "cm"}
